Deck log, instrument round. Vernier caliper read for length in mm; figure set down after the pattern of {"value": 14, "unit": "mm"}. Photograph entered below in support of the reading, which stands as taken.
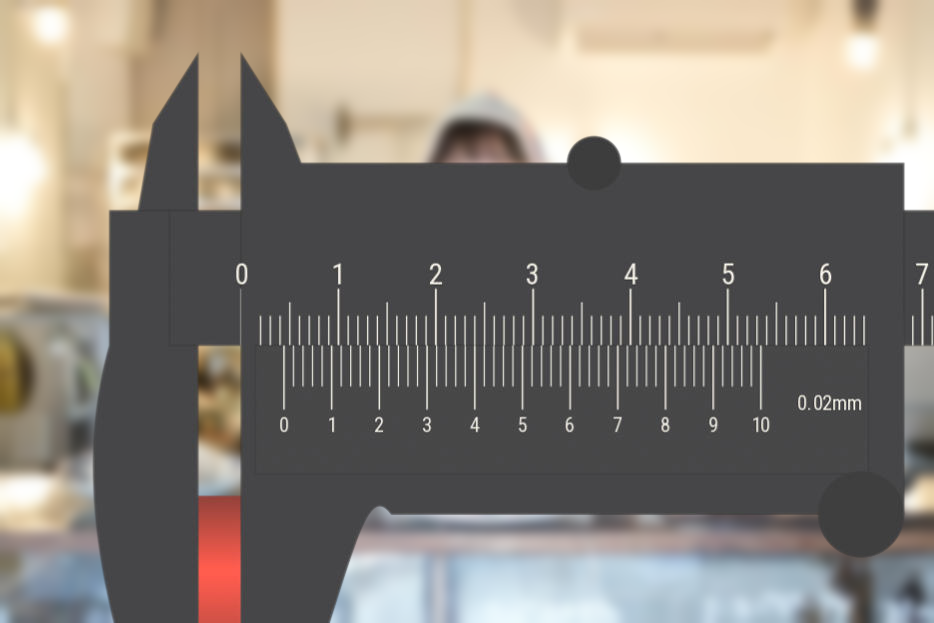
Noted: {"value": 4.4, "unit": "mm"}
